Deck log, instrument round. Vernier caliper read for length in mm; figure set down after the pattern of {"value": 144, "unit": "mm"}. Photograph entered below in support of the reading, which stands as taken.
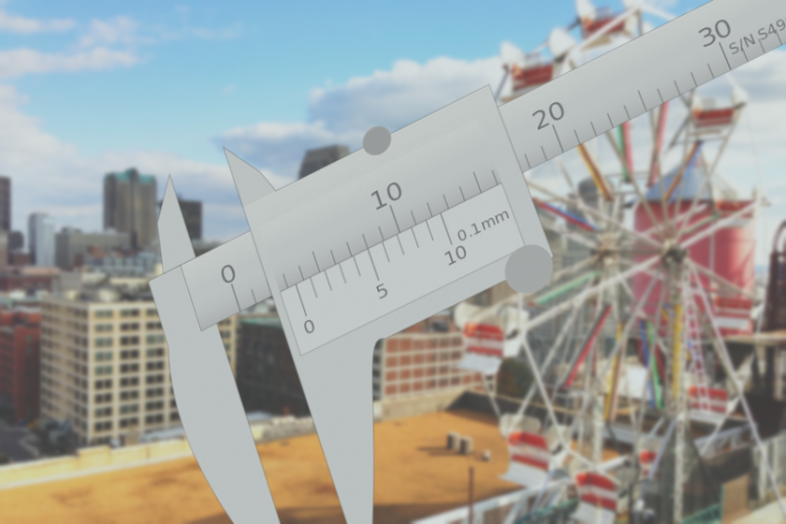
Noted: {"value": 3.5, "unit": "mm"}
